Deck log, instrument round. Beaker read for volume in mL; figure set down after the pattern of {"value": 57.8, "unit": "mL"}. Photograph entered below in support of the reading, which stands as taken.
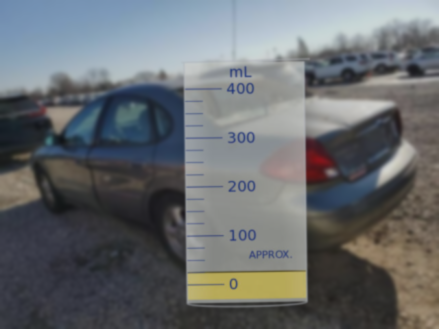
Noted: {"value": 25, "unit": "mL"}
